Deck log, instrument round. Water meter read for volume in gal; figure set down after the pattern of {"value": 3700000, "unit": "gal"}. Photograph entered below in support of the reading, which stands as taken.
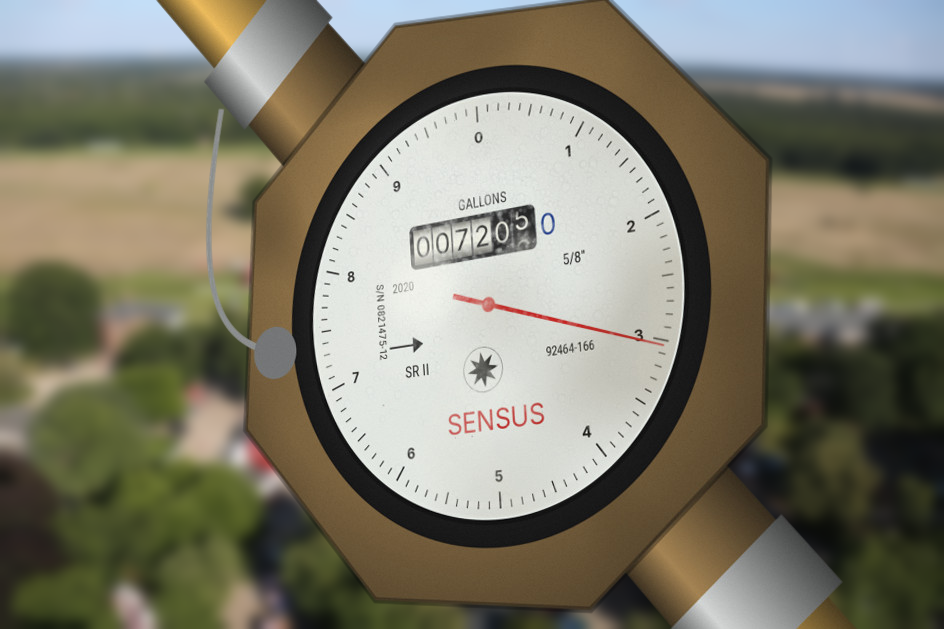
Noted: {"value": 72053.0, "unit": "gal"}
